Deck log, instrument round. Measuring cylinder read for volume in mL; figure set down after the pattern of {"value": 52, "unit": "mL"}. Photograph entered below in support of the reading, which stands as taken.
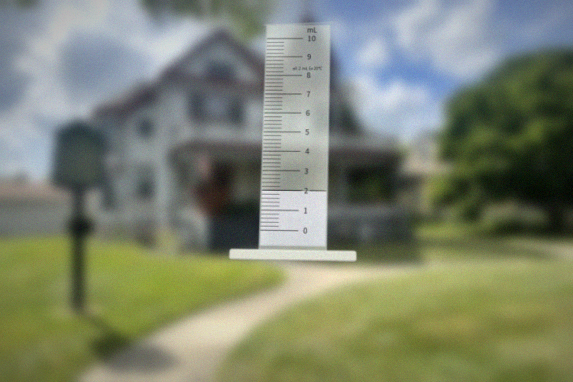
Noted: {"value": 2, "unit": "mL"}
